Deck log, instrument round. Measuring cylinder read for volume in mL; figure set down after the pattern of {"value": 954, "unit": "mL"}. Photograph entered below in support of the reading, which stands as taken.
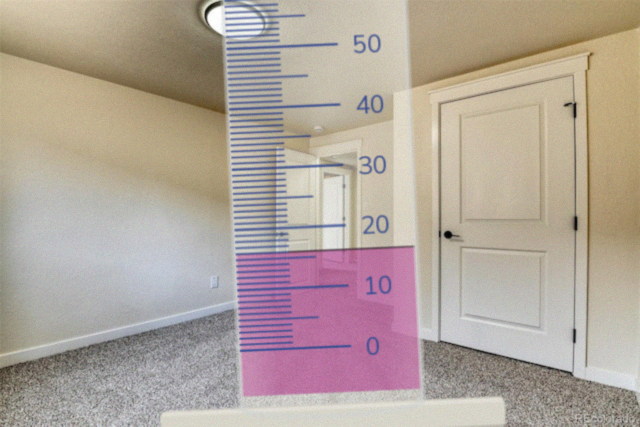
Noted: {"value": 16, "unit": "mL"}
